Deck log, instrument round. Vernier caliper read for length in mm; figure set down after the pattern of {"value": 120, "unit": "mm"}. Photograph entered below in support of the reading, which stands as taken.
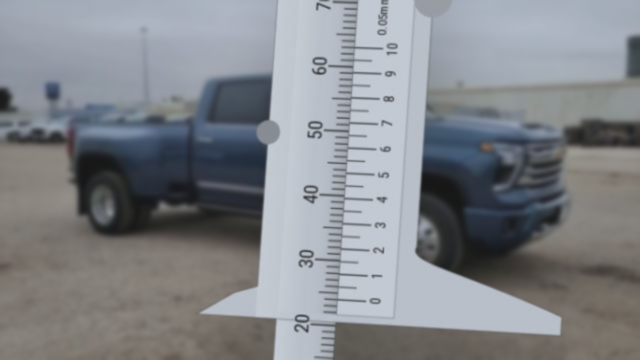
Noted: {"value": 24.0, "unit": "mm"}
